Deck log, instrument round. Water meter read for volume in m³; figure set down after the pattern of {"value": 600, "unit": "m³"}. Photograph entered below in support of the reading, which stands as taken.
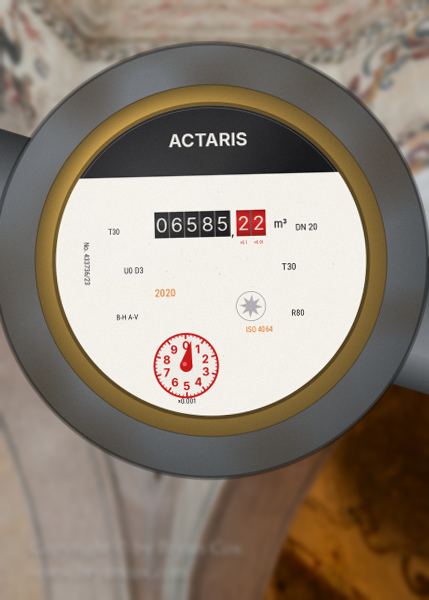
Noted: {"value": 6585.220, "unit": "m³"}
